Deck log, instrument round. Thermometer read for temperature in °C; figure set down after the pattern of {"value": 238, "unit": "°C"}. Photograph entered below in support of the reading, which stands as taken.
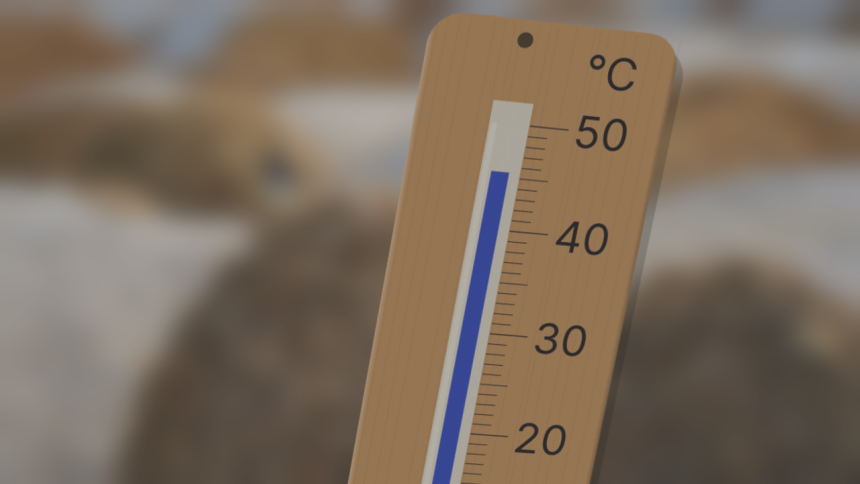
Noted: {"value": 45.5, "unit": "°C"}
